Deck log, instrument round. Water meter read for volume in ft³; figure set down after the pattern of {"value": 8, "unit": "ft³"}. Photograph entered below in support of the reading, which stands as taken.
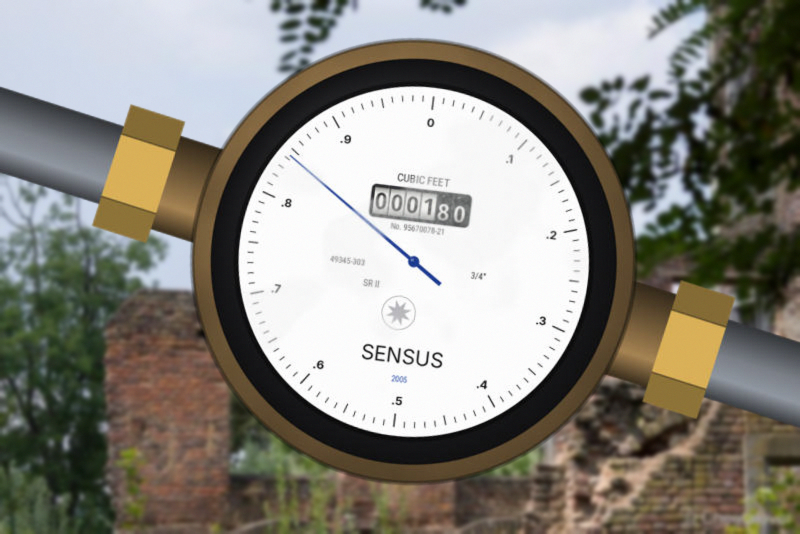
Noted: {"value": 179.84, "unit": "ft³"}
